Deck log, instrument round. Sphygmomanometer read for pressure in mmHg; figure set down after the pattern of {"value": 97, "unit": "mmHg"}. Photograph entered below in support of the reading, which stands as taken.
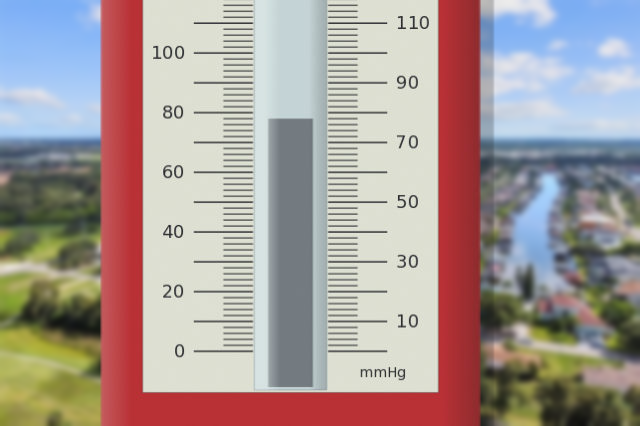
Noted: {"value": 78, "unit": "mmHg"}
